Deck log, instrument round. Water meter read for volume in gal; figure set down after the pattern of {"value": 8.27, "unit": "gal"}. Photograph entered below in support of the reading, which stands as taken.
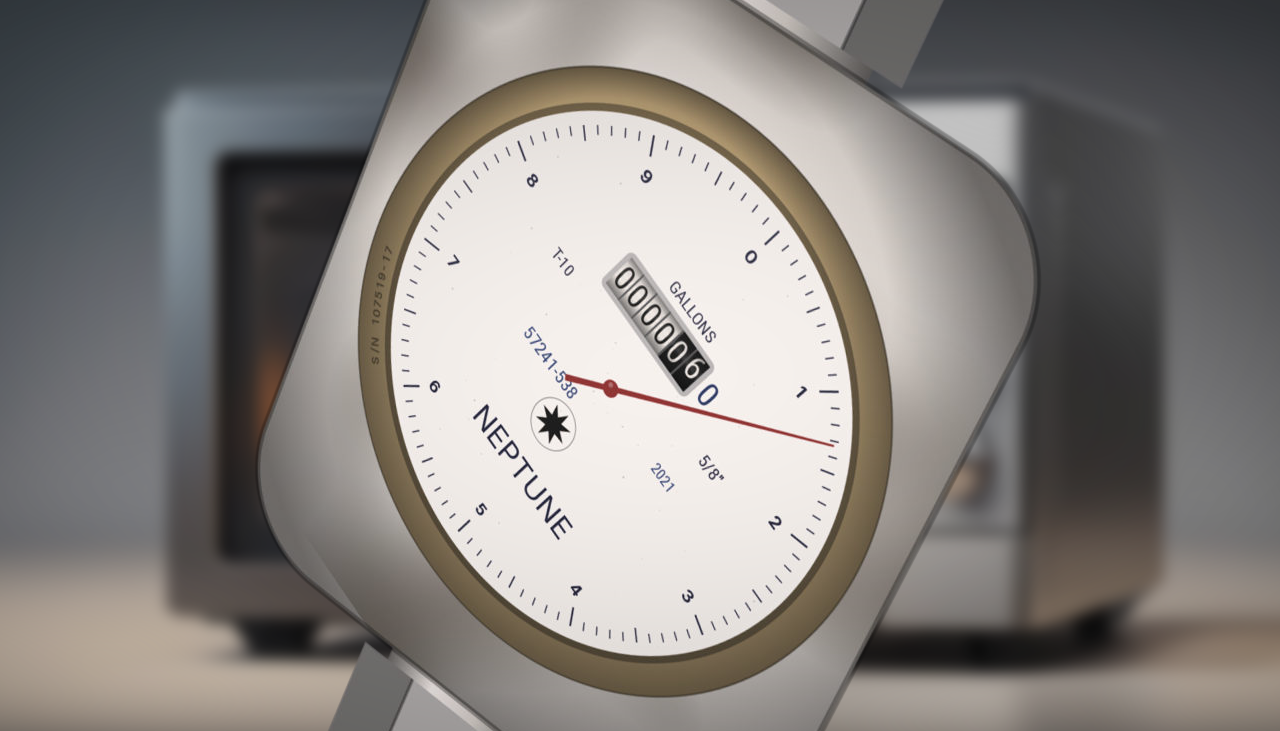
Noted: {"value": 61.3, "unit": "gal"}
